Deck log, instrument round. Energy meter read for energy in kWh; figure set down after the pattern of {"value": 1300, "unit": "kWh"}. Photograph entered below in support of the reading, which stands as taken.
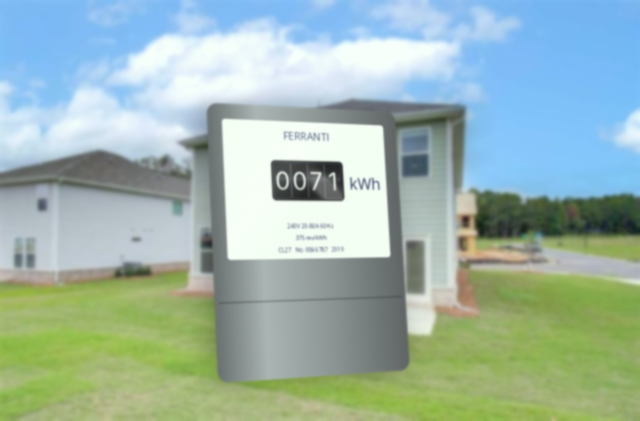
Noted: {"value": 71, "unit": "kWh"}
